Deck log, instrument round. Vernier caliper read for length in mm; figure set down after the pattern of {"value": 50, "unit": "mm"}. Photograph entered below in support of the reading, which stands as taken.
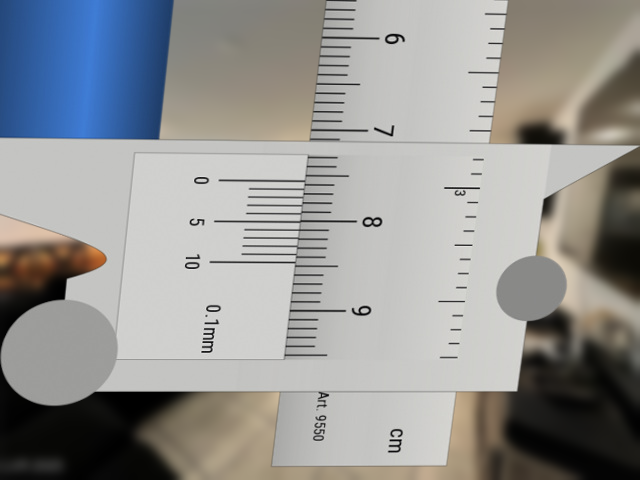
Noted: {"value": 75.6, "unit": "mm"}
